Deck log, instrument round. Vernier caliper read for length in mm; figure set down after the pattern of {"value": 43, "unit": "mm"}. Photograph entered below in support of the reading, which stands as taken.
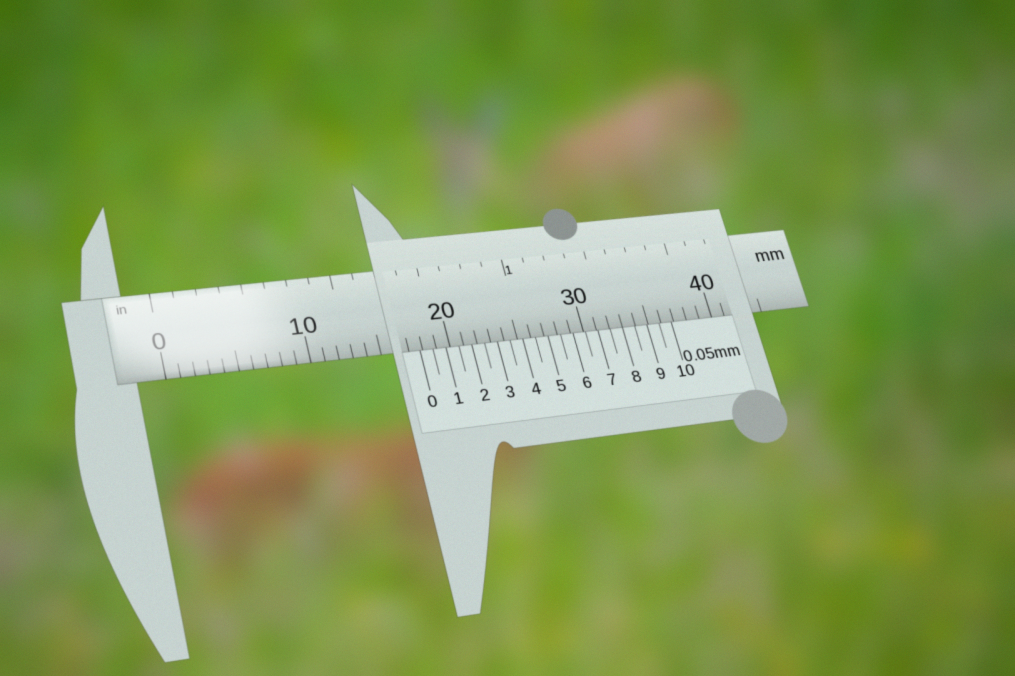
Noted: {"value": 17.8, "unit": "mm"}
